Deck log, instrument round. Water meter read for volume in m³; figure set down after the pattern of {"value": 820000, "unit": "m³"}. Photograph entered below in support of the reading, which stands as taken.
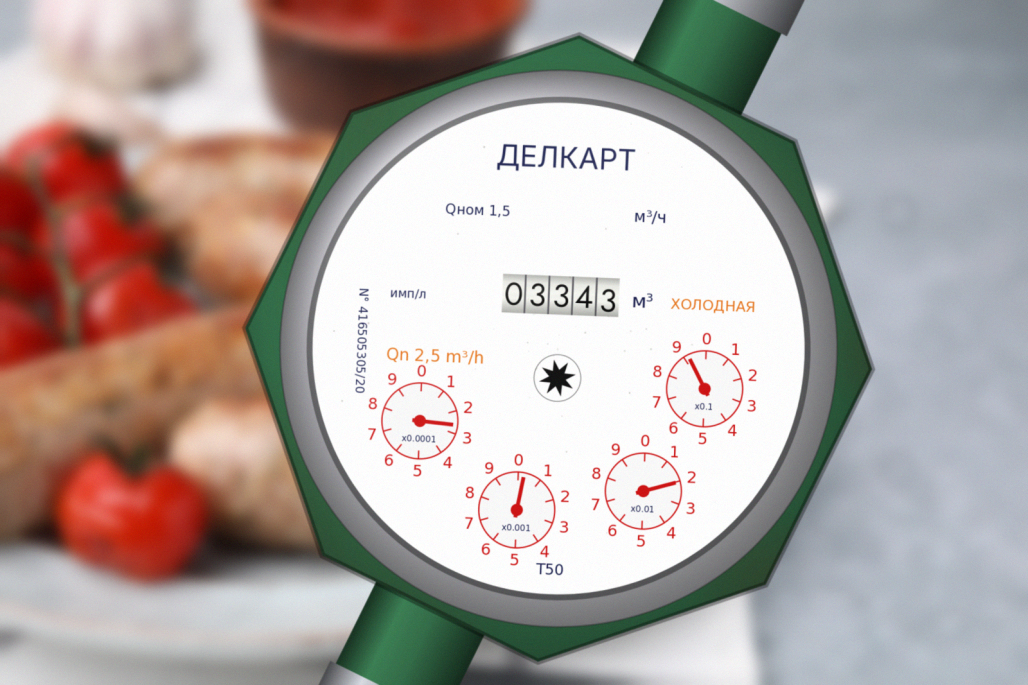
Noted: {"value": 3342.9202, "unit": "m³"}
